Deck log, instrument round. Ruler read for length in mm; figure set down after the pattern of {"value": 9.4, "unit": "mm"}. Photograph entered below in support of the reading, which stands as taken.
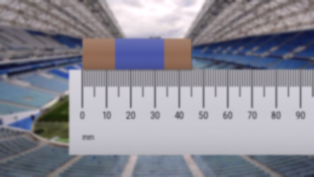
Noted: {"value": 45, "unit": "mm"}
